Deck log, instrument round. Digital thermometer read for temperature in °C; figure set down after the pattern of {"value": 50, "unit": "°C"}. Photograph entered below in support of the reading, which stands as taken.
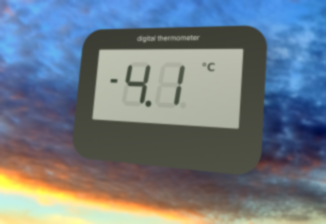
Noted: {"value": -4.1, "unit": "°C"}
